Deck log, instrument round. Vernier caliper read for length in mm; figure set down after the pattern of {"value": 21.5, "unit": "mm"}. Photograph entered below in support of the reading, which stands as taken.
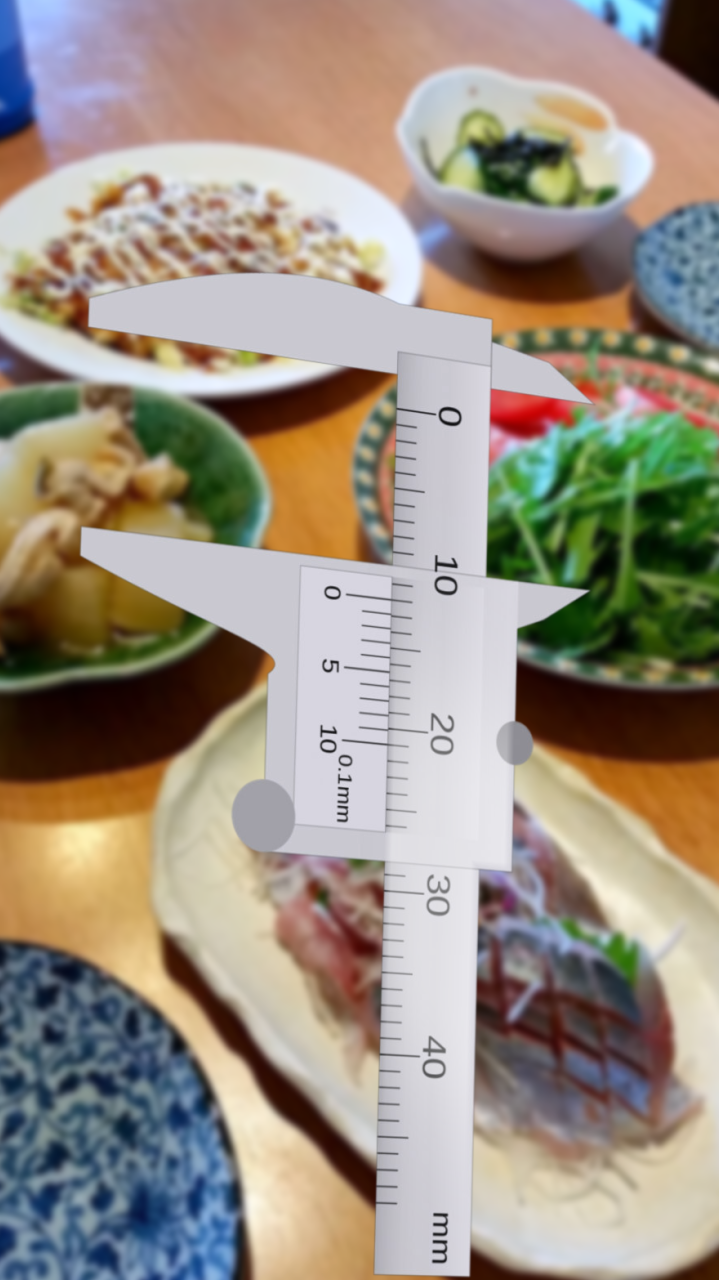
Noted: {"value": 12.0, "unit": "mm"}
